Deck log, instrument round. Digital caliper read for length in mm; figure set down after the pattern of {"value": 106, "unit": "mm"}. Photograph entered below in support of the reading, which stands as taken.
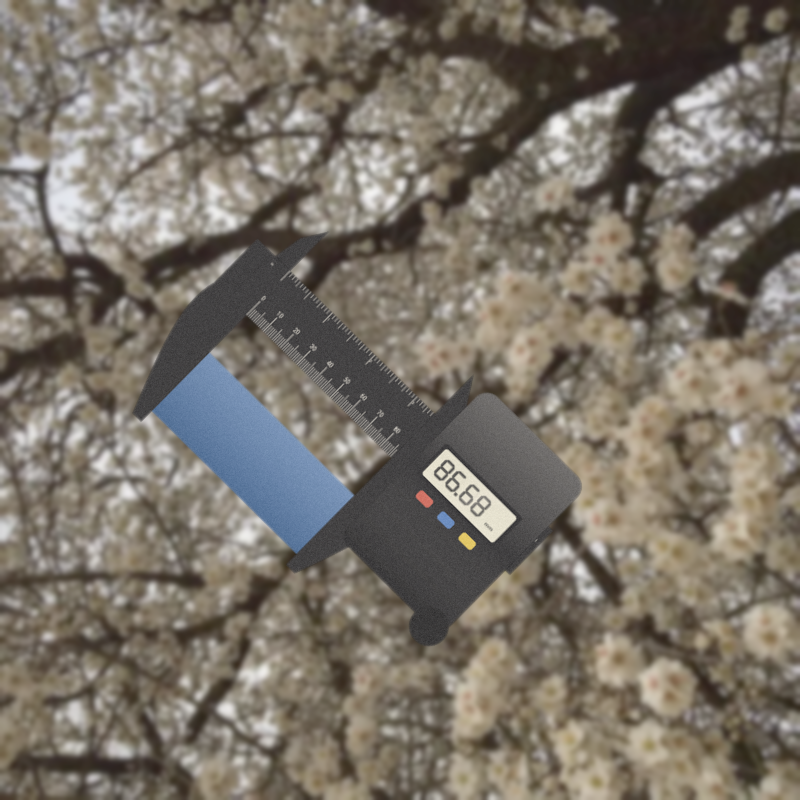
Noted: {"value": 86.68, "unit": "mm"}
